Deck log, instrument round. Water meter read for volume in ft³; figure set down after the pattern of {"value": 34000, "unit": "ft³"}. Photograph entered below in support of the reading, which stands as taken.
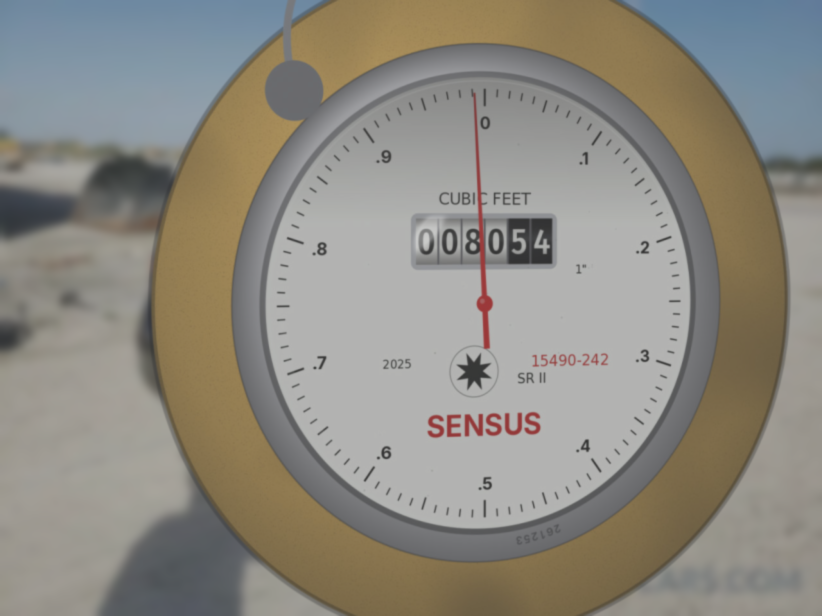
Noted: {"value": 8053.99, "unit": "ft³"}
